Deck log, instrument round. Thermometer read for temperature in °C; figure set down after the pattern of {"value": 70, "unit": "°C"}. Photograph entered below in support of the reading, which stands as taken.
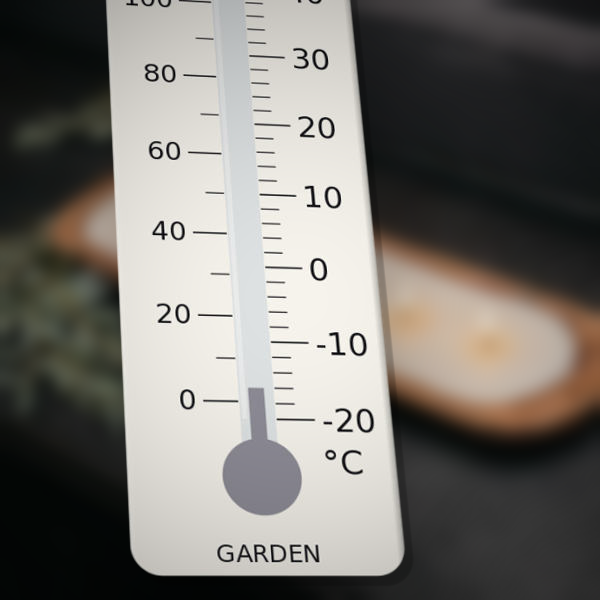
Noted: {"value": -16, "unit": "°C"}
